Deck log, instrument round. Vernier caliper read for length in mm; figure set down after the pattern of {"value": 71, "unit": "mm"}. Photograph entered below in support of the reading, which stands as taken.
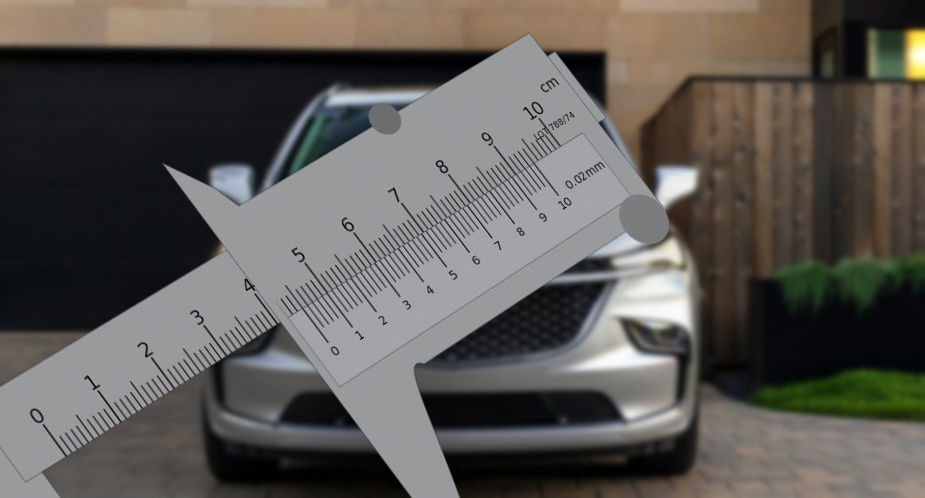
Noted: {"value": 45.0, "unit": "mm"}
